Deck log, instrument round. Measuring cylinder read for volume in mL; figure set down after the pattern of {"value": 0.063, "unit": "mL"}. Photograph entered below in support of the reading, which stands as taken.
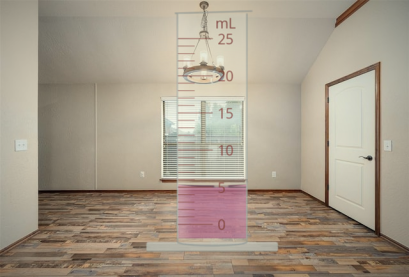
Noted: {"value": 5, "unit": "mL"}
